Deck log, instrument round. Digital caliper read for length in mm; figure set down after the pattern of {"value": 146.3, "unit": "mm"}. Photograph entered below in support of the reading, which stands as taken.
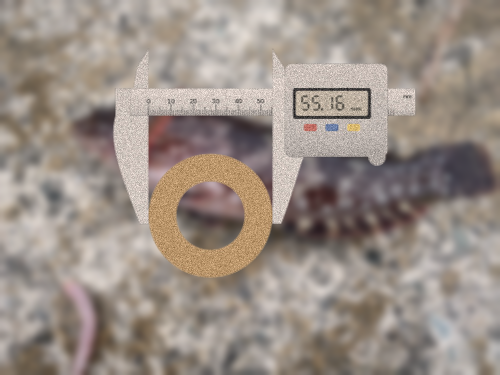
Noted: {"value": 55.16, "unit": "mm"}
